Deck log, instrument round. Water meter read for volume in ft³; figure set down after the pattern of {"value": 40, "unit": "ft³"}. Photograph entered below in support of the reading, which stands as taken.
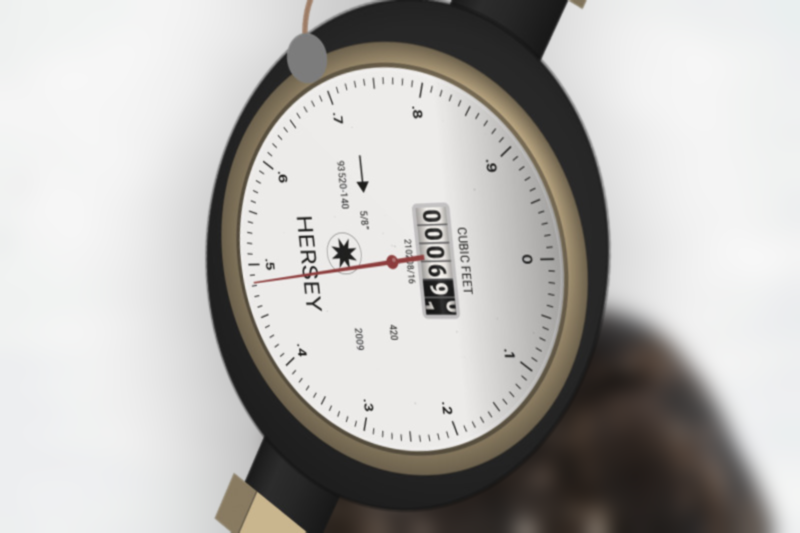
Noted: {"value": 690.48, "unit": "ft³"}
